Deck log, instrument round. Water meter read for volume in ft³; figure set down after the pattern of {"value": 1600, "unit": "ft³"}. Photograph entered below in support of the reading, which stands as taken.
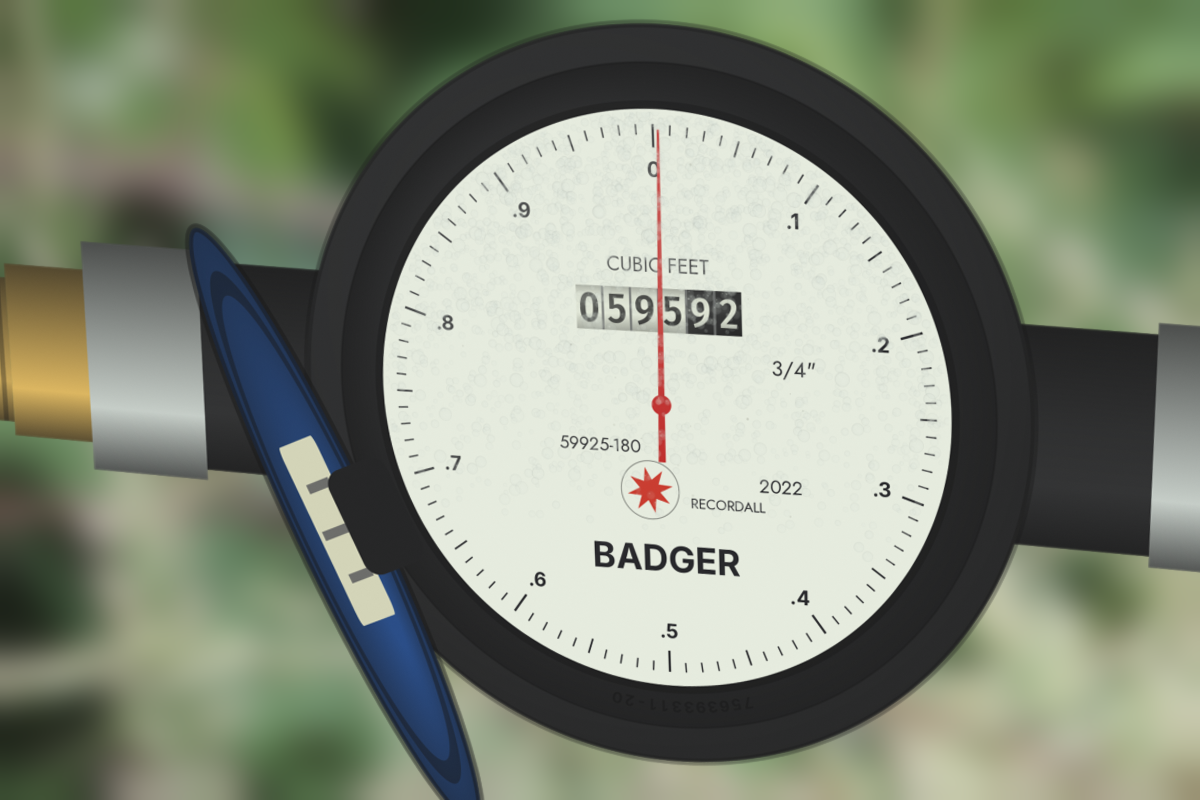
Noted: {"value": 59592.00, "unit": "ft³"}
